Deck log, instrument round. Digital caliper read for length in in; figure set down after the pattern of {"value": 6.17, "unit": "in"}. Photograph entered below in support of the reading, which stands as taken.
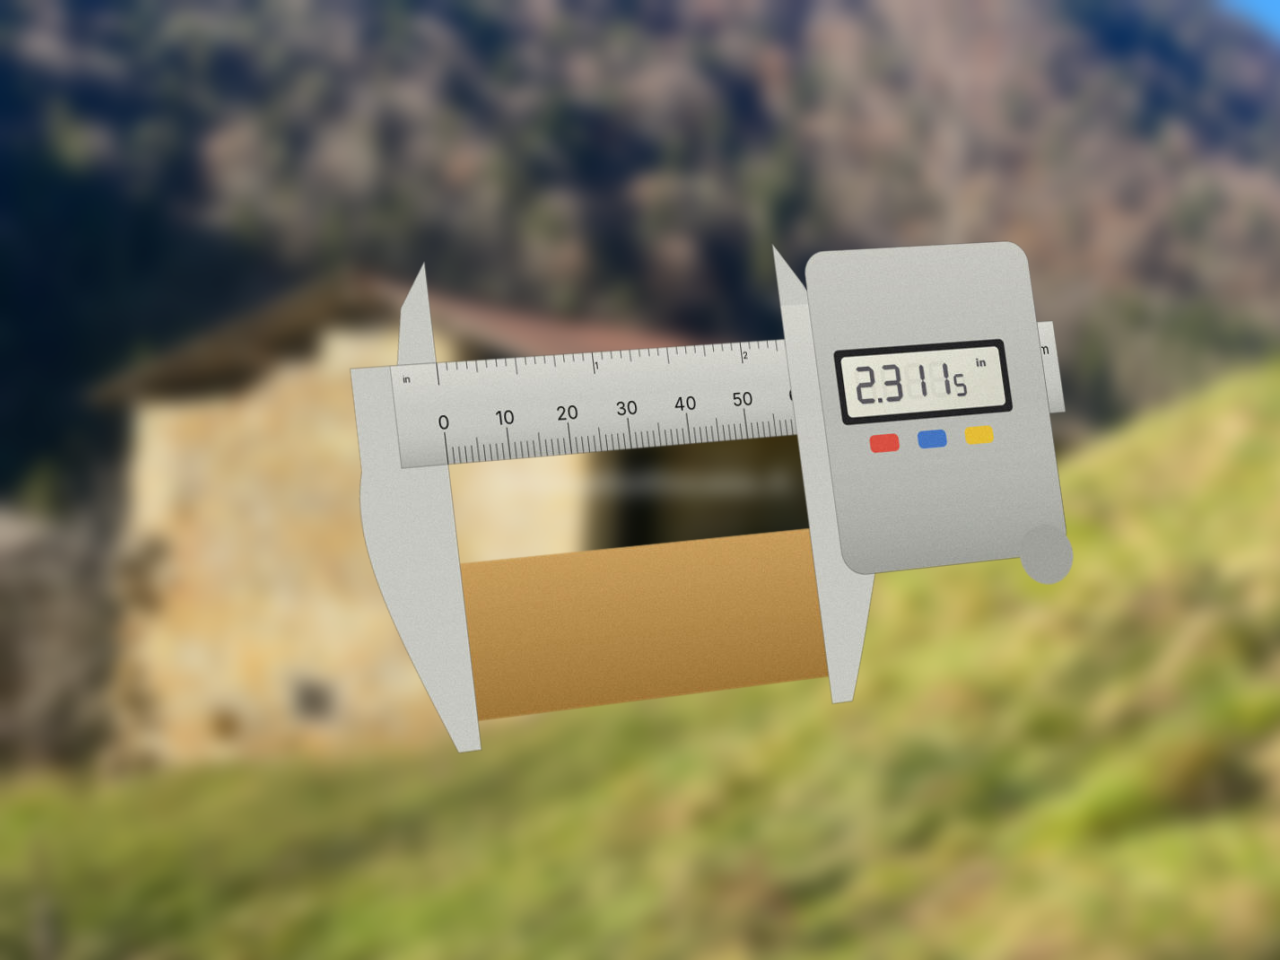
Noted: {"value": 2.3115, "unit": "in"}
